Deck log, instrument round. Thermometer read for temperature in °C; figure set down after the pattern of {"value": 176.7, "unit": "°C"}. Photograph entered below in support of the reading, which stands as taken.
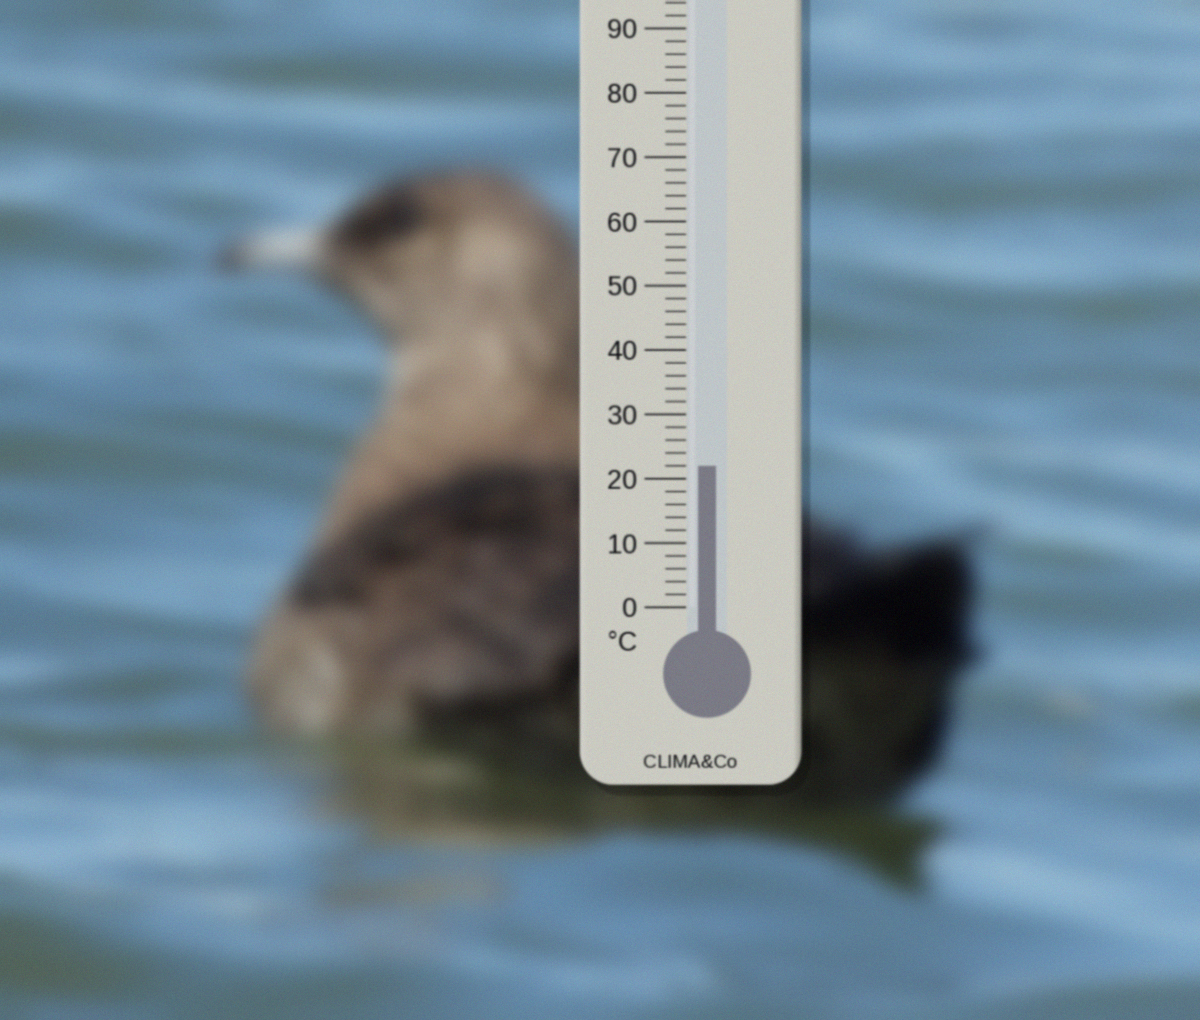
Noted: {"value": 22, "unit": "°C"}
